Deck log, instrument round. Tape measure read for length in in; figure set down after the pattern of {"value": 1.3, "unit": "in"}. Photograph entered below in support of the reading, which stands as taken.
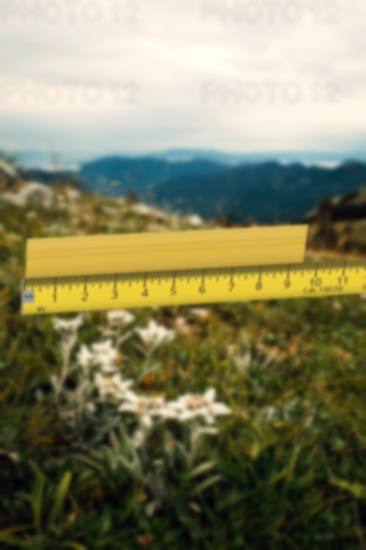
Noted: {"value": 9.5, "unit": "in"}
